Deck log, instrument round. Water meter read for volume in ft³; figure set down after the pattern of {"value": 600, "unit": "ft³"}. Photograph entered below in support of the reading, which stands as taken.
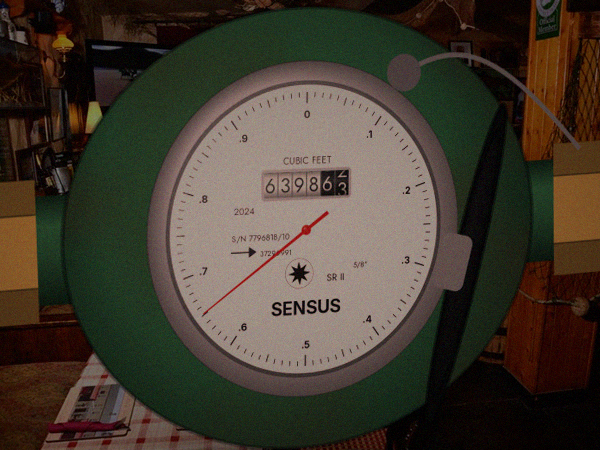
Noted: {"value": 639862.65, "unit": "ft³"}
